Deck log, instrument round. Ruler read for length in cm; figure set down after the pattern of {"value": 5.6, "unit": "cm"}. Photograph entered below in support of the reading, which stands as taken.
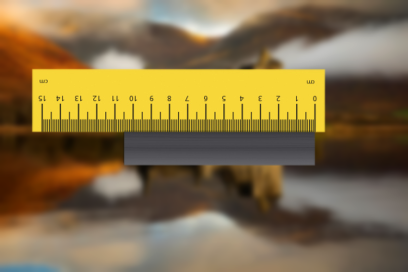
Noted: {"value": 10.5, "unit": "cm"}
